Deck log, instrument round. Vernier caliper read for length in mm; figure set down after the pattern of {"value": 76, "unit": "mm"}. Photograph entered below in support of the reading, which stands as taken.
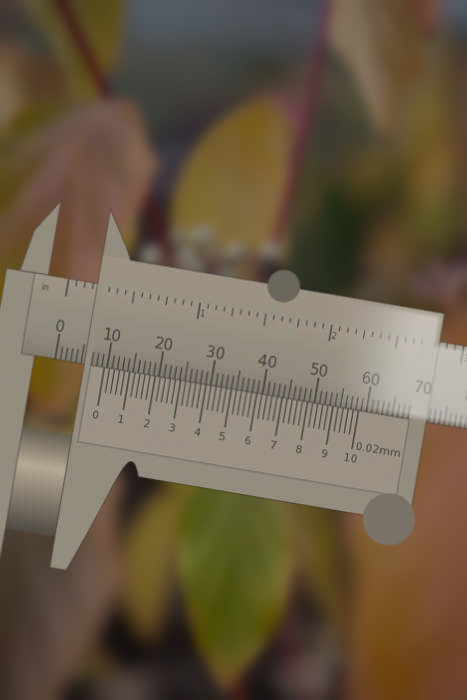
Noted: {"value": 9.5, "unit": "mm"}
